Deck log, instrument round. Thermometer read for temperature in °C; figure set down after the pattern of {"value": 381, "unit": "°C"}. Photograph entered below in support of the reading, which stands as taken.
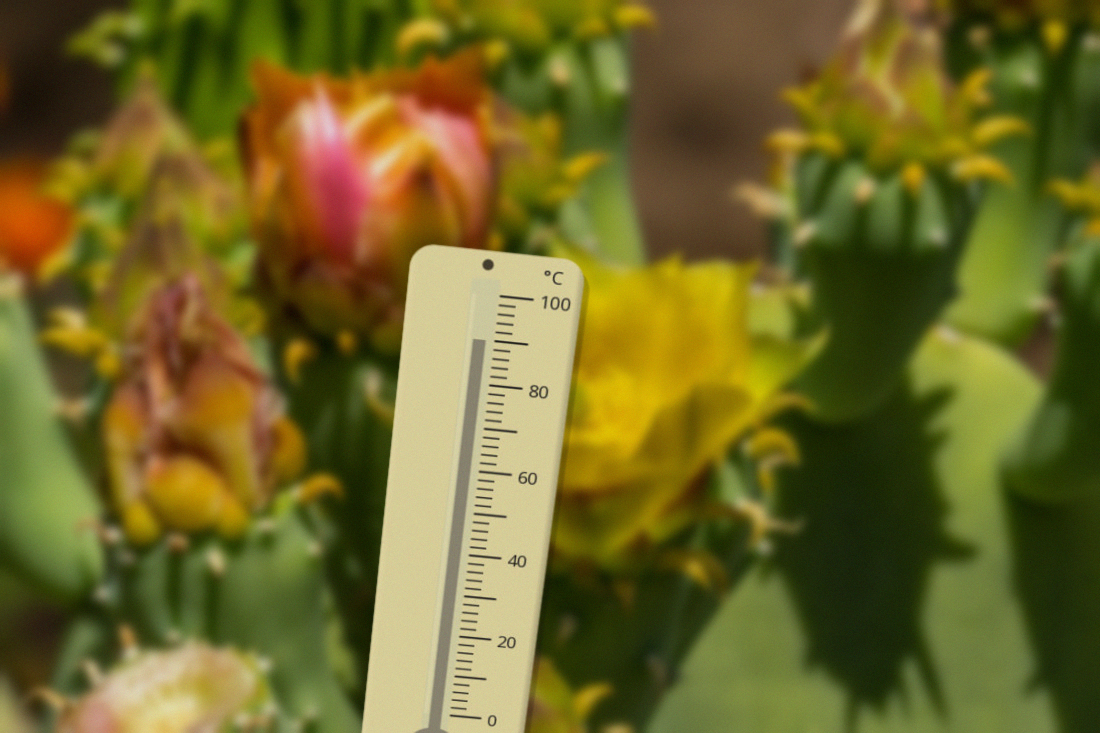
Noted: {"value": 90, "unit": "°C"}
